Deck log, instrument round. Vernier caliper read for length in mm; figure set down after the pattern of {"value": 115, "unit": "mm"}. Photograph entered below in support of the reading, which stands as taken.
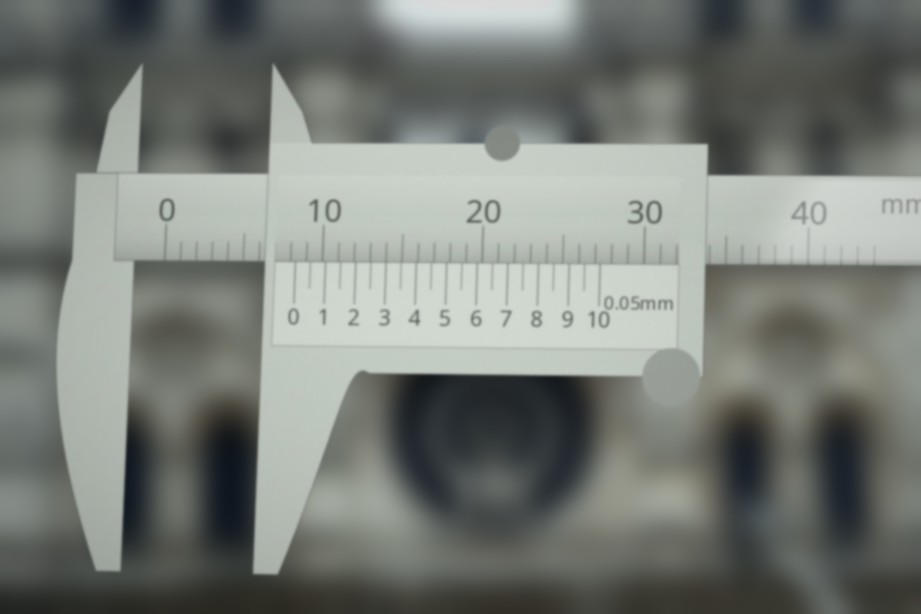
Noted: {"value": 8.3, "unit": "mm"}
